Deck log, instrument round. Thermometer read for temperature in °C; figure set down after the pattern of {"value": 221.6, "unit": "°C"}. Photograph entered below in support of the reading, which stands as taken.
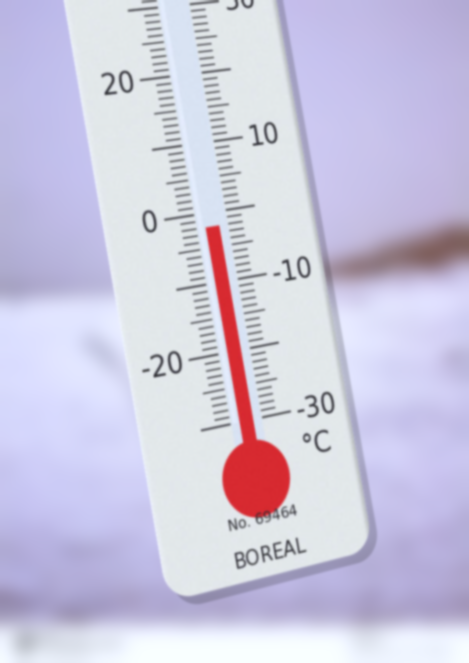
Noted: {"value": -2, "unit": "°C"}
